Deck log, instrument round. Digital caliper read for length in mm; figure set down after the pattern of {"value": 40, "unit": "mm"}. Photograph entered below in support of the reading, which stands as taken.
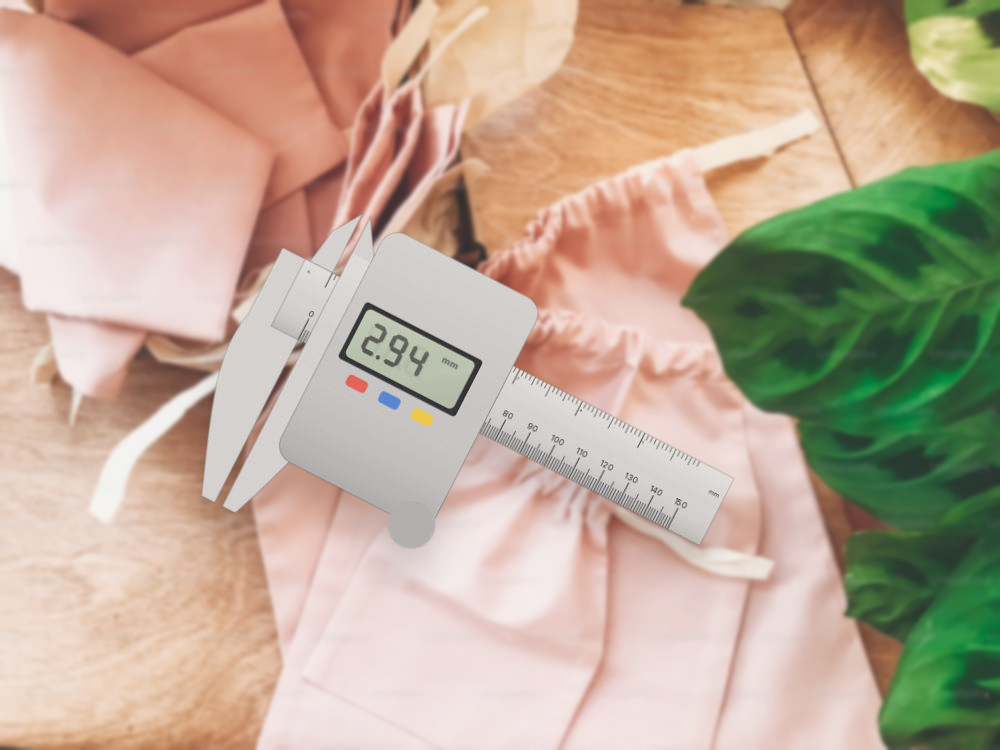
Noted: {"value": 2.94, "unit": "mm"}
